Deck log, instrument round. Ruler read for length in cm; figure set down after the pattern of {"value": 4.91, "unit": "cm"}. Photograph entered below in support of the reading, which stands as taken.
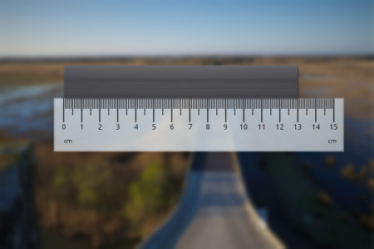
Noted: {"value": 13, "unit": "cm"}
